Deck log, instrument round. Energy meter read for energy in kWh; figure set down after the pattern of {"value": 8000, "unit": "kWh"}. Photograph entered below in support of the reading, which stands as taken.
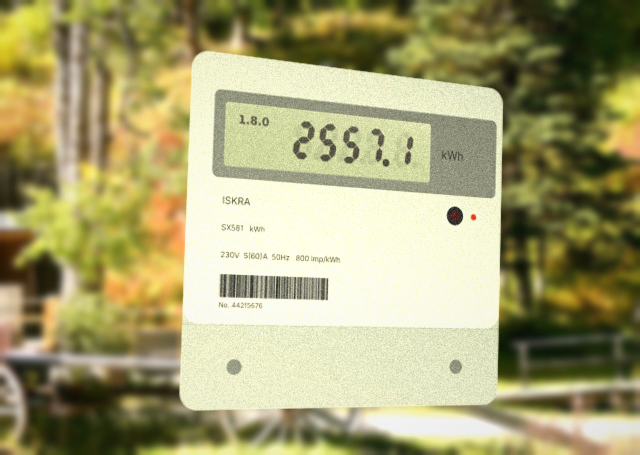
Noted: {"value": 2557.1, "unit": "kWh"}
